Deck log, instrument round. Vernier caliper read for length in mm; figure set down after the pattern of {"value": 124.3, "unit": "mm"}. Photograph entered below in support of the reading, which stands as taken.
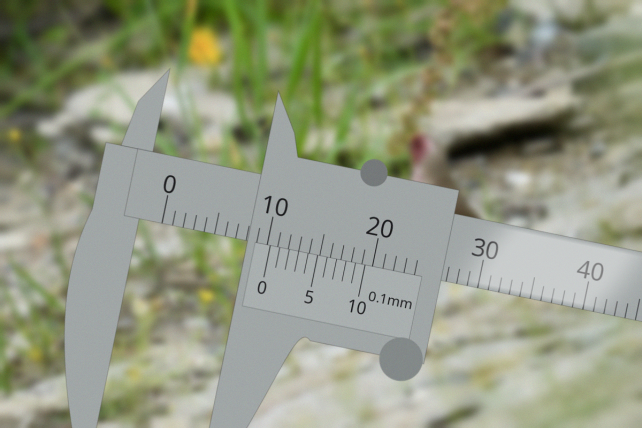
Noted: {"value": 10.3, "unit": "mm"}
